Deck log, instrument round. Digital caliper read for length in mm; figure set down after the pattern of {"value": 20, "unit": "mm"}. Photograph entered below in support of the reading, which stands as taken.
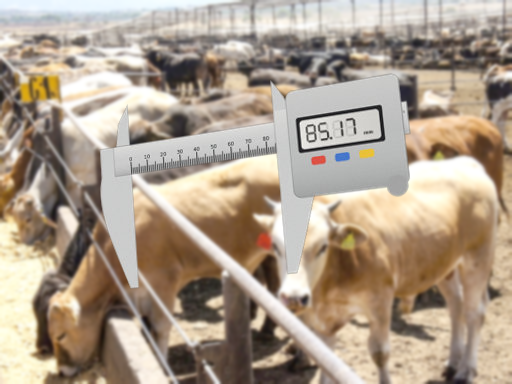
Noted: {"value": 85.17, "unit": "mm"}
